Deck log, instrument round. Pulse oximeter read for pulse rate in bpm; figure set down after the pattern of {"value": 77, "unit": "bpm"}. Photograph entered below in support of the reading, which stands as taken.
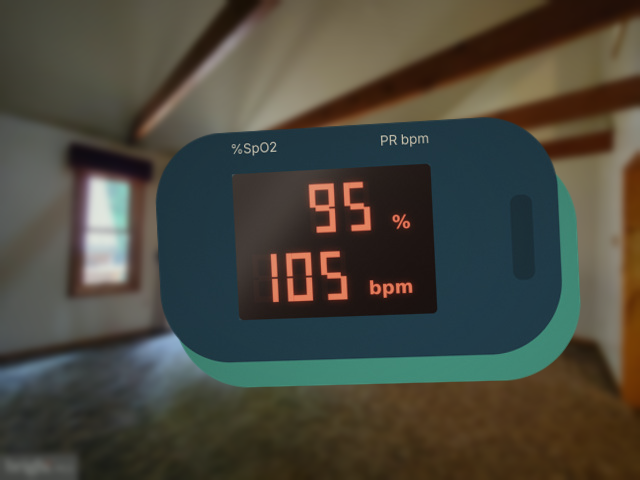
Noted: {"value": 105, "unit": "bpm"}
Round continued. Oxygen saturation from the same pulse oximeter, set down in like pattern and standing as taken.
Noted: {"value": 95, "unit": "%"}
